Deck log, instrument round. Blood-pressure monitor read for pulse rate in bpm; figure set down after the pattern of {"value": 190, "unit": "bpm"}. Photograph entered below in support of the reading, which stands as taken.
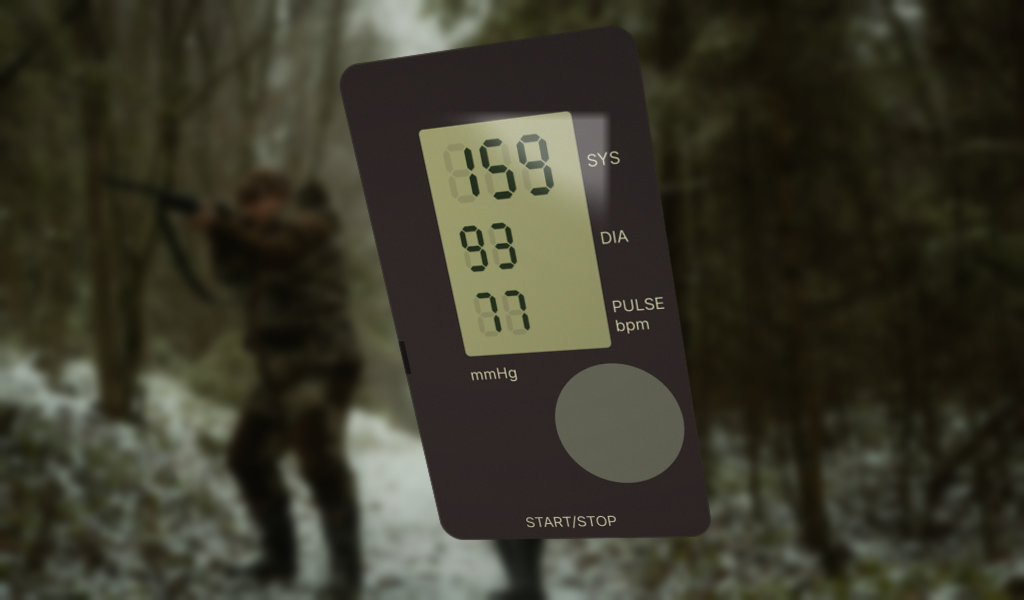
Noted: {"value": 77, "unit": "bpm"}
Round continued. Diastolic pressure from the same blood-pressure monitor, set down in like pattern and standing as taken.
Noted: {"value": 93, "unit": "mmHg"}
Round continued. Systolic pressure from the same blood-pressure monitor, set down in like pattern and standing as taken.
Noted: {"value": 159, "unit": "mmHg"}
